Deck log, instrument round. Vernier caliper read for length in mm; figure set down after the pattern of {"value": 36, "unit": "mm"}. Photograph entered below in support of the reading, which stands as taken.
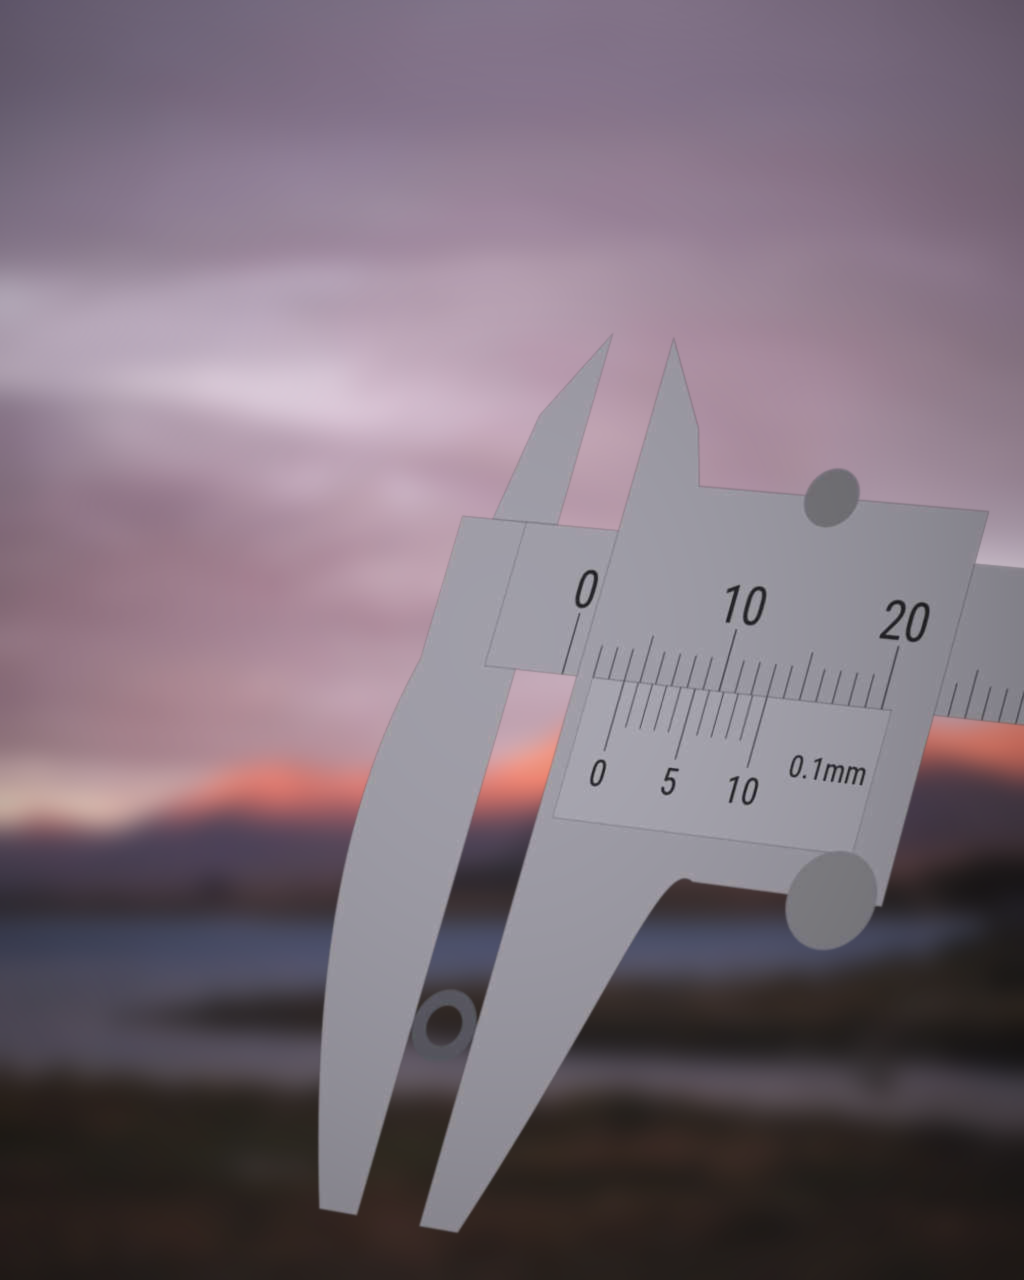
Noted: {"value": 4.0, "unit": "mm"}
